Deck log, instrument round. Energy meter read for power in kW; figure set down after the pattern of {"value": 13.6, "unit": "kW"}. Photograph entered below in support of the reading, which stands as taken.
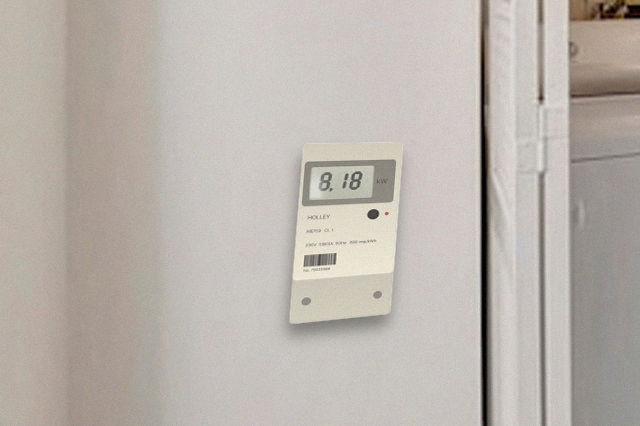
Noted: {"value": 8.18, "unit": "kW"}
